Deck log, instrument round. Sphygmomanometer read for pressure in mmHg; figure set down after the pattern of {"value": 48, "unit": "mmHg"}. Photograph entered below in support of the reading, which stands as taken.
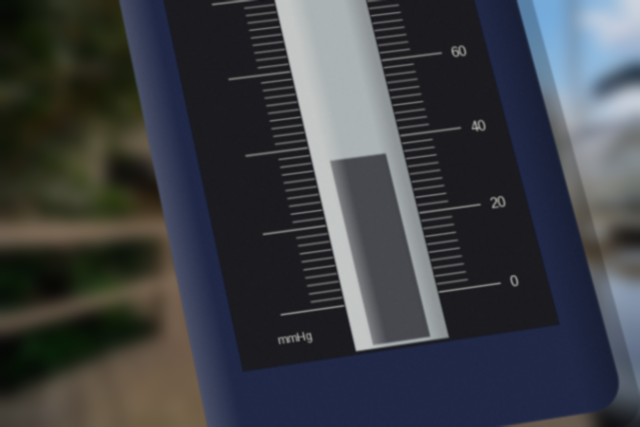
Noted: {"value": 36, "unit": "mmHg"}
